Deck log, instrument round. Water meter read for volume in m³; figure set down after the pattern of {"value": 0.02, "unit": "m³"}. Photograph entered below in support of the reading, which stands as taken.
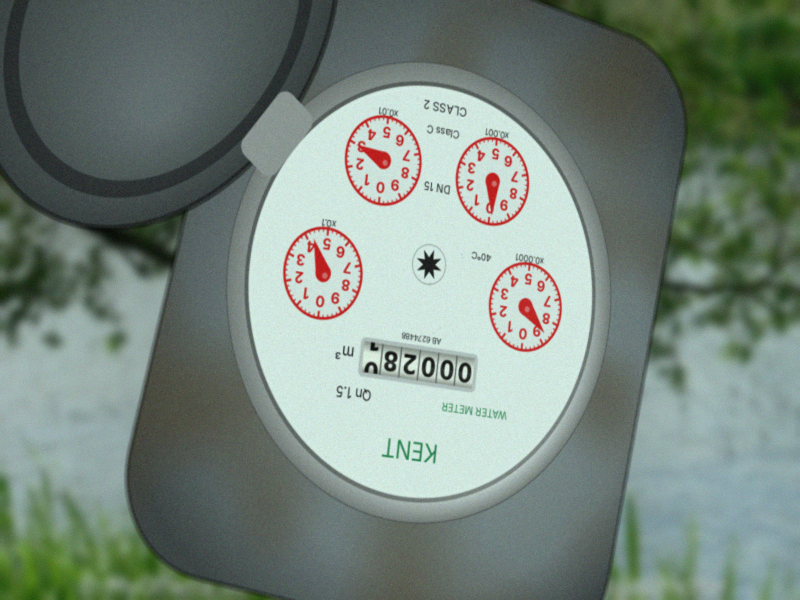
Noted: {"value": 280.4298, "unit": "m³"}
